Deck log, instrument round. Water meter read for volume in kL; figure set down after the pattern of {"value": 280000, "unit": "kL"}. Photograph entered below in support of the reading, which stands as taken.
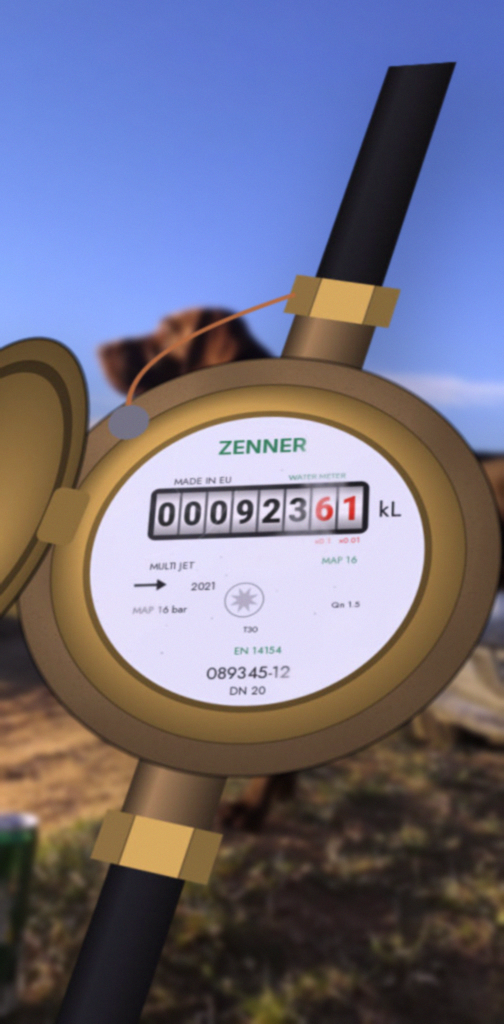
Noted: {"value": 923.61, "unit": "kL"}
